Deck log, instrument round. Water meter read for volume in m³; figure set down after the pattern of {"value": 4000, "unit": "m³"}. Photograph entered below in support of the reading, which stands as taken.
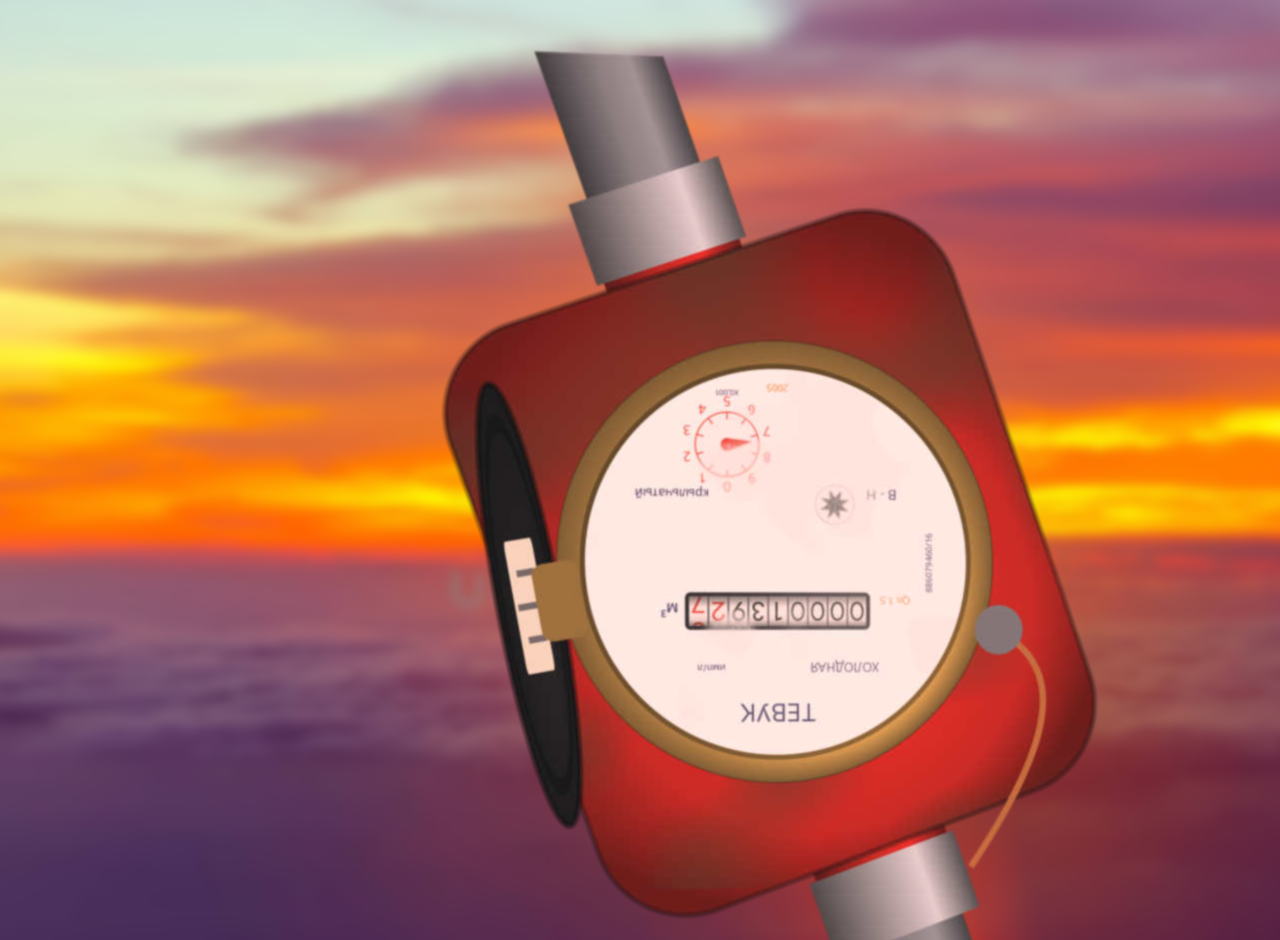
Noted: {"value": 139.267, "unit": "m³"}
